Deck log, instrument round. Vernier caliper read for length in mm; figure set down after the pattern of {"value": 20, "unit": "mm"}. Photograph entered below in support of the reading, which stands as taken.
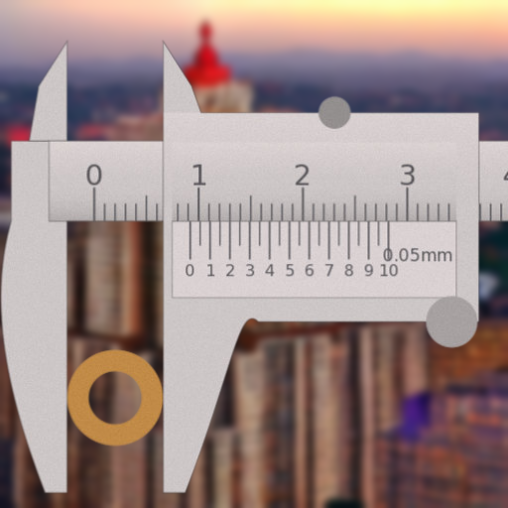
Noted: {"value": 9.2, "unit": "mm"}
